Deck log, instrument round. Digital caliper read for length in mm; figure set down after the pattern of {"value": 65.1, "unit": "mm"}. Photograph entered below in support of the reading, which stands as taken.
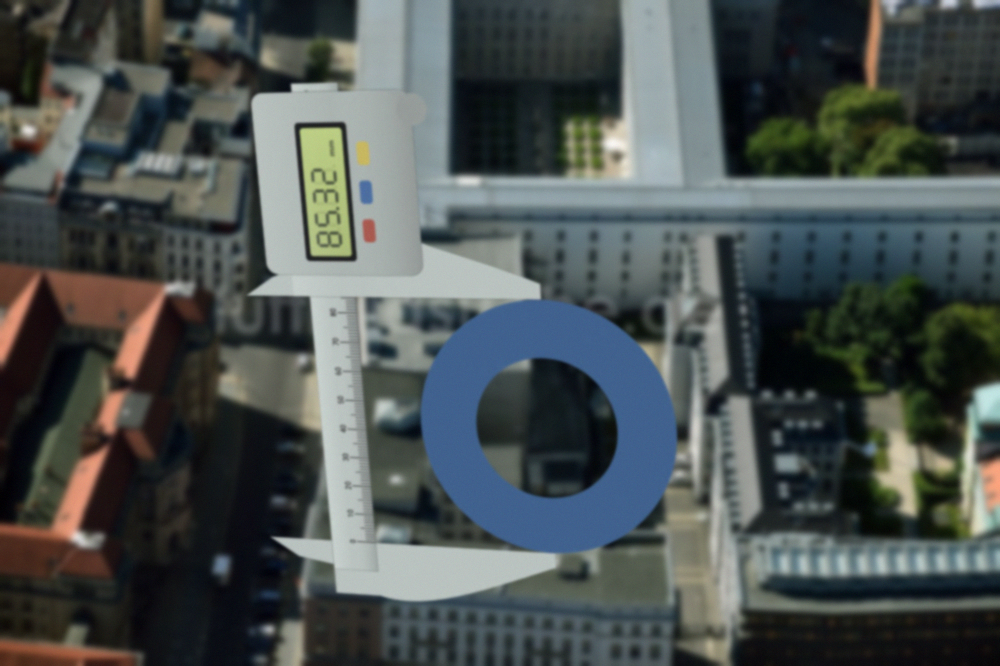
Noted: {"value": 85.32, "unit": "mm"}
